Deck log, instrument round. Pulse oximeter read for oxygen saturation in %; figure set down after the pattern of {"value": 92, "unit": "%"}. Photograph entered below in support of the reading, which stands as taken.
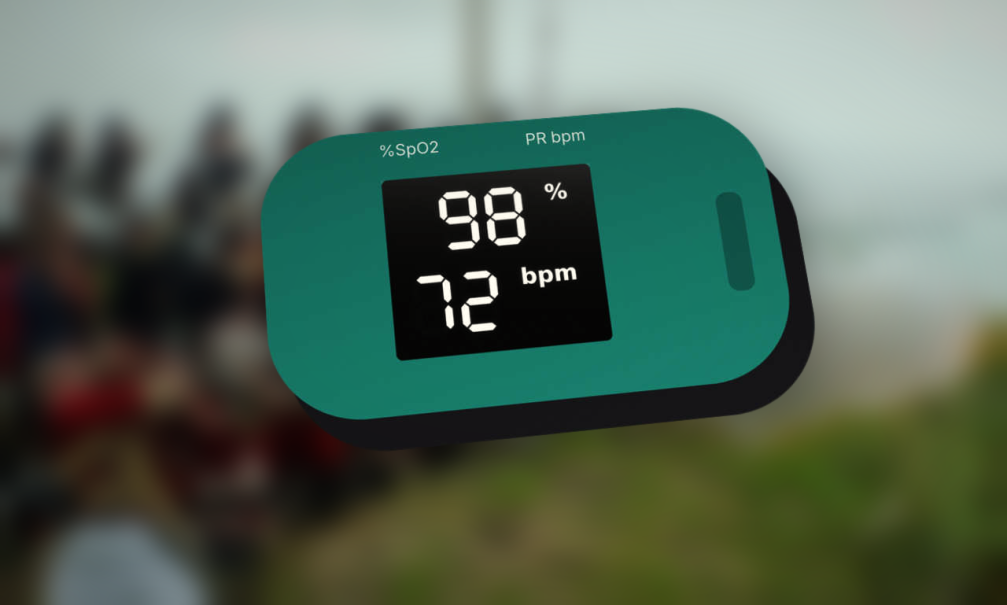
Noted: {"value": 98, "unit": "%"}
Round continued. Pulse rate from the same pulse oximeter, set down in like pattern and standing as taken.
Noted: {"value": 72, "unit": "bpm"}
